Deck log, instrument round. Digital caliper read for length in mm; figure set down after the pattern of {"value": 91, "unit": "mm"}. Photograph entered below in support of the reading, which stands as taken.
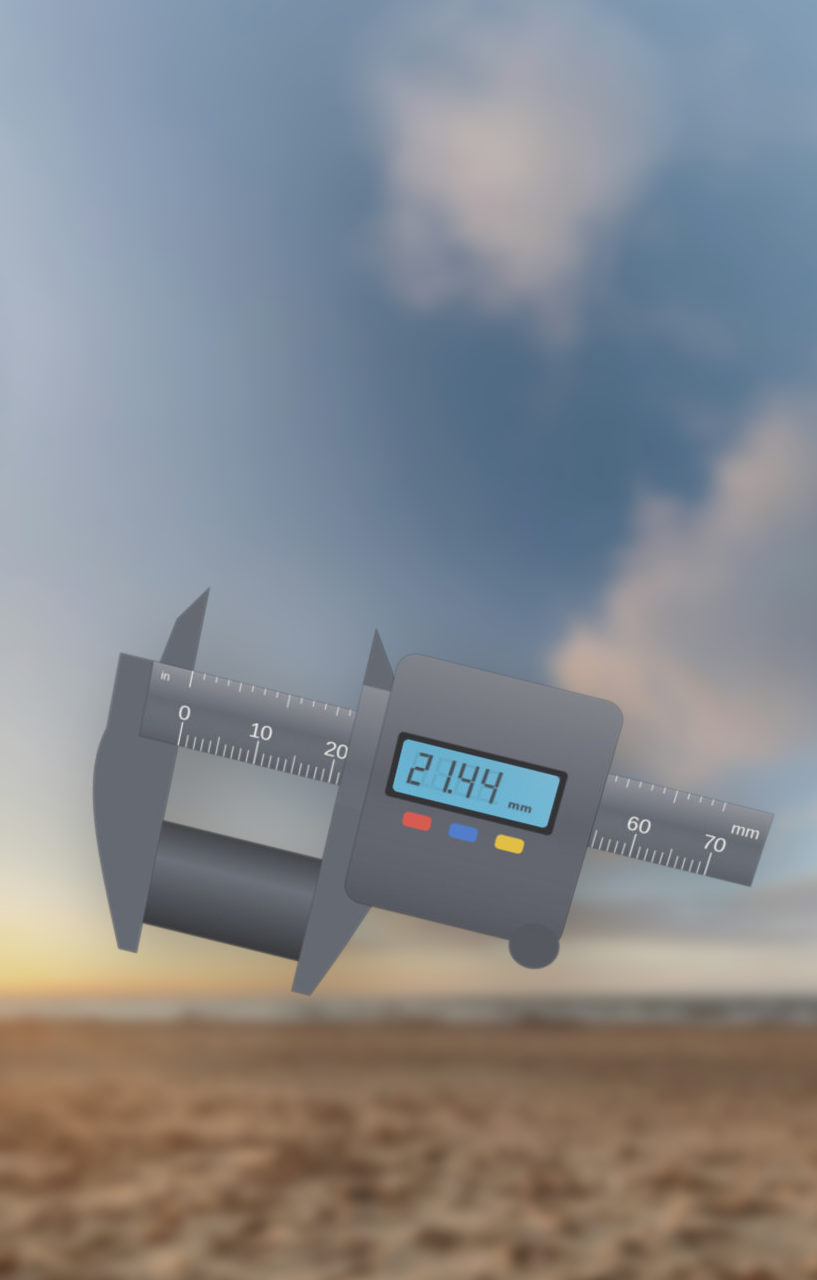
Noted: {"value": 21.44, "unit": "mm"}
